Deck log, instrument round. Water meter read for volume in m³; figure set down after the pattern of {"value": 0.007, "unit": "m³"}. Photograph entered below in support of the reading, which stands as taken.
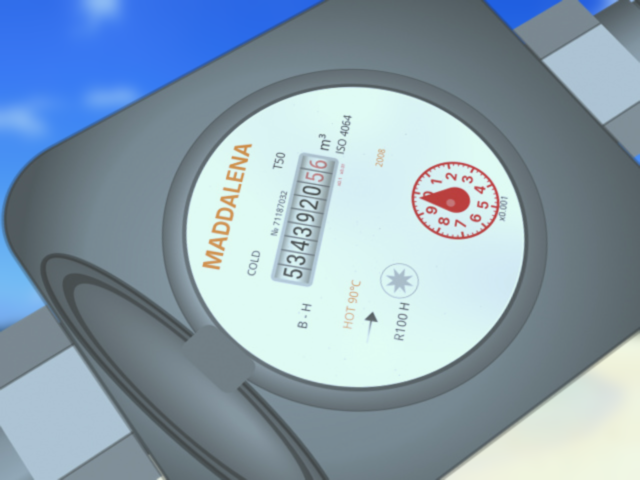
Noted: {"value": 5343920.559, "unit": "m³"}
